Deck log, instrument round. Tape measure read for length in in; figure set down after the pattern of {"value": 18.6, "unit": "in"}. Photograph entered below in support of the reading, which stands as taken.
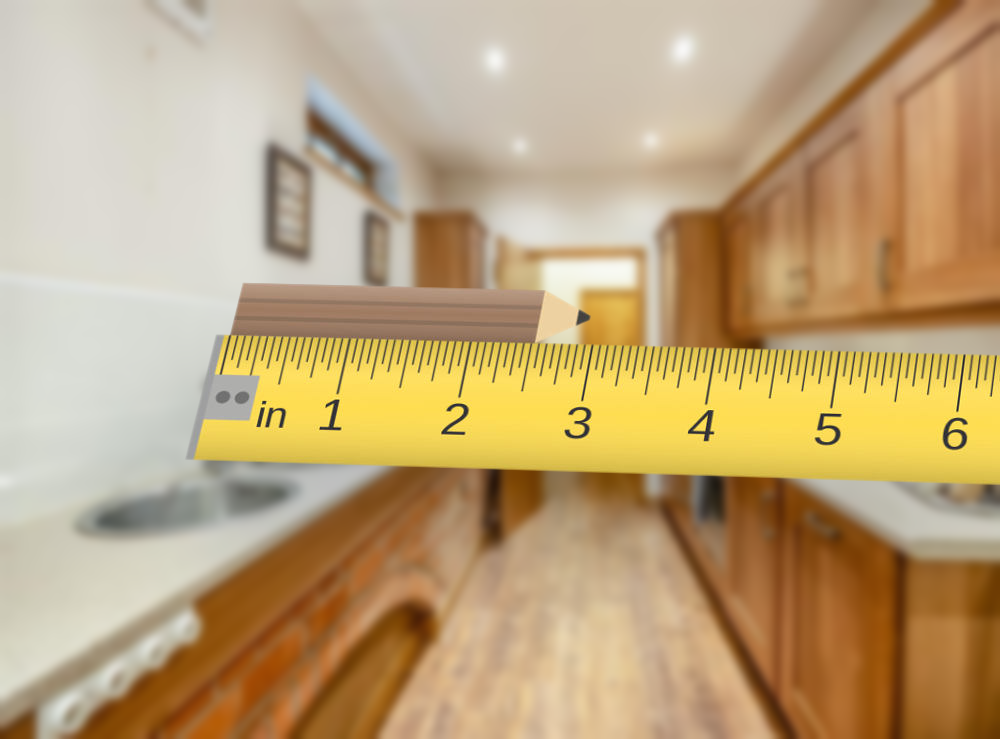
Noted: {"value": 2.9375, "unit": "in"}
